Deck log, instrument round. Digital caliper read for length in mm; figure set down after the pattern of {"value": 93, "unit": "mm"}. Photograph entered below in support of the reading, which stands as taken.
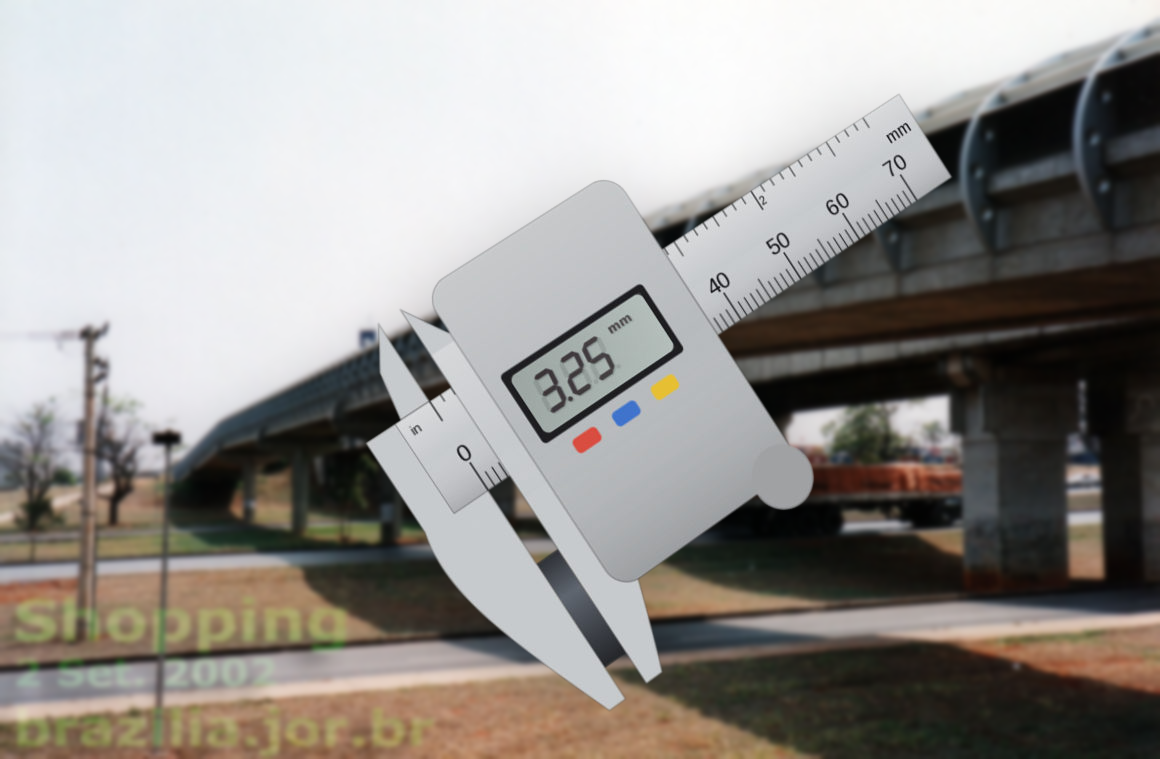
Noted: {"value": 3.25, "unit": "mm"}
